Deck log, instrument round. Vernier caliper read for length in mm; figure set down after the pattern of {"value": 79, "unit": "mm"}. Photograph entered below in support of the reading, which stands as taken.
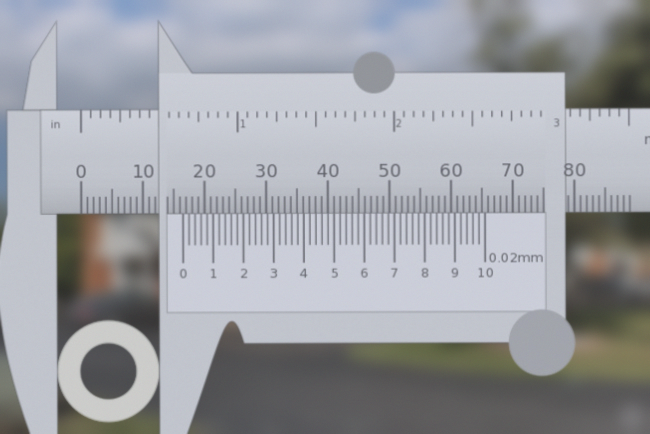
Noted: {"value": 16.5, "unit": "mm"}
